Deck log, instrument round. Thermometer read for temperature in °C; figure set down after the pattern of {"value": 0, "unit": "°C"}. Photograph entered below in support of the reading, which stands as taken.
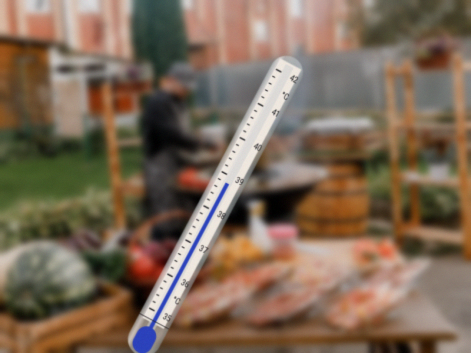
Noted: {"value": 38.8, "unit": "°C"}
